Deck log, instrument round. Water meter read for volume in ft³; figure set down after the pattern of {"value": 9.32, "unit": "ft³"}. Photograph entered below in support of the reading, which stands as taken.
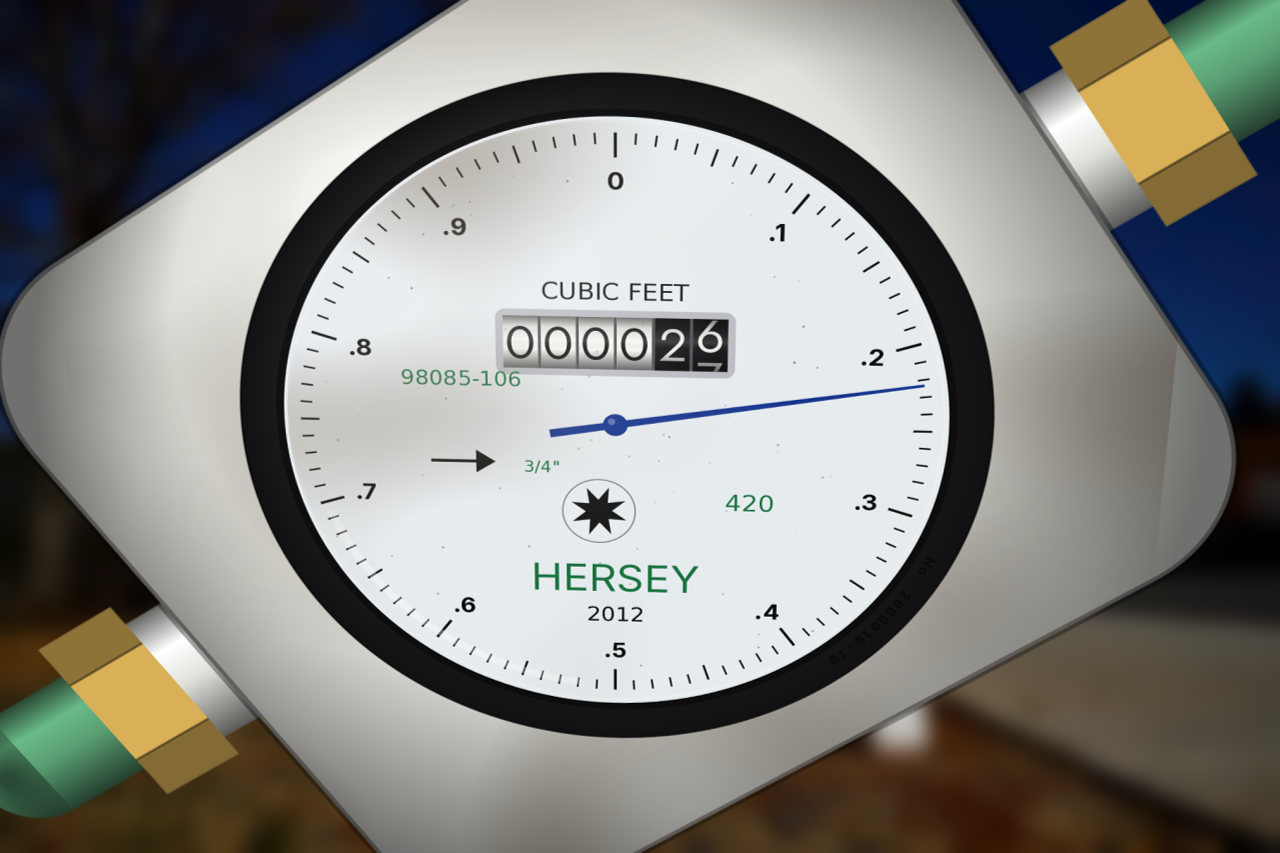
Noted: {"value": 26.22, "unit": "ft³"}
